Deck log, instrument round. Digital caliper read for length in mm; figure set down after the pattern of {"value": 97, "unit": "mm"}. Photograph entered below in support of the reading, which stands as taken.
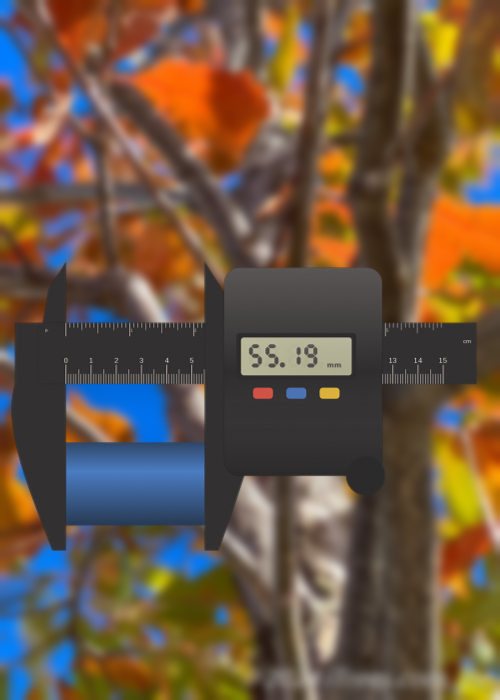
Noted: {"value": 55.19, "unit": "mm"}
